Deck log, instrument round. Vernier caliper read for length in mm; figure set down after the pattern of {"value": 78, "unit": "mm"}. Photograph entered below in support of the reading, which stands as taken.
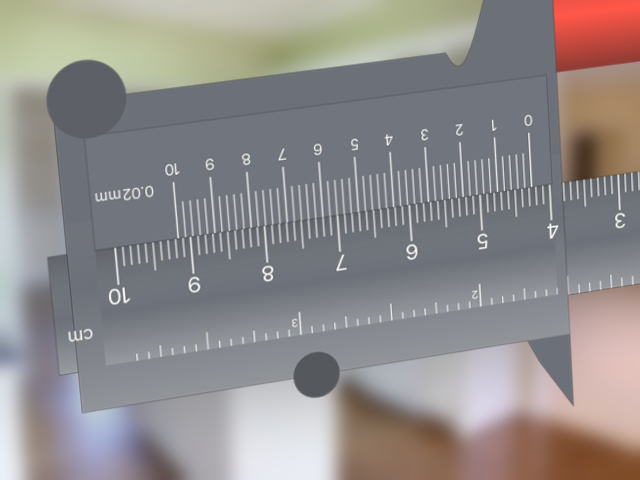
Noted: {"value": 42.6, "unit": "mm"}
